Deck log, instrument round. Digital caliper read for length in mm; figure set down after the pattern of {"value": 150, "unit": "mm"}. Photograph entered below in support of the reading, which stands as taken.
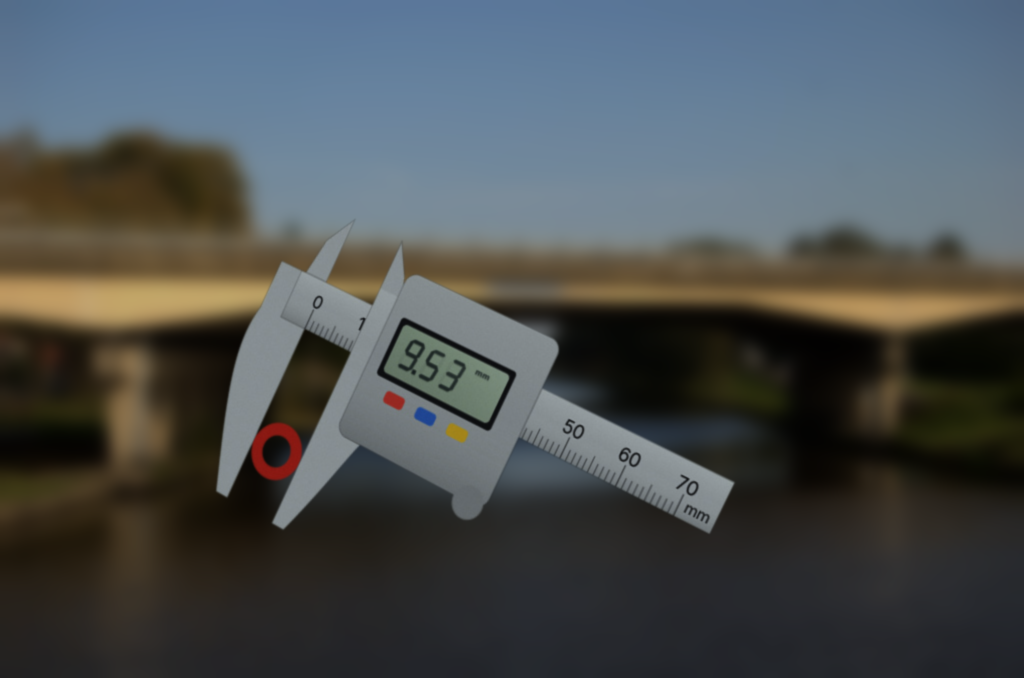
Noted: {"value": 9.53, "unit": "mm"}
